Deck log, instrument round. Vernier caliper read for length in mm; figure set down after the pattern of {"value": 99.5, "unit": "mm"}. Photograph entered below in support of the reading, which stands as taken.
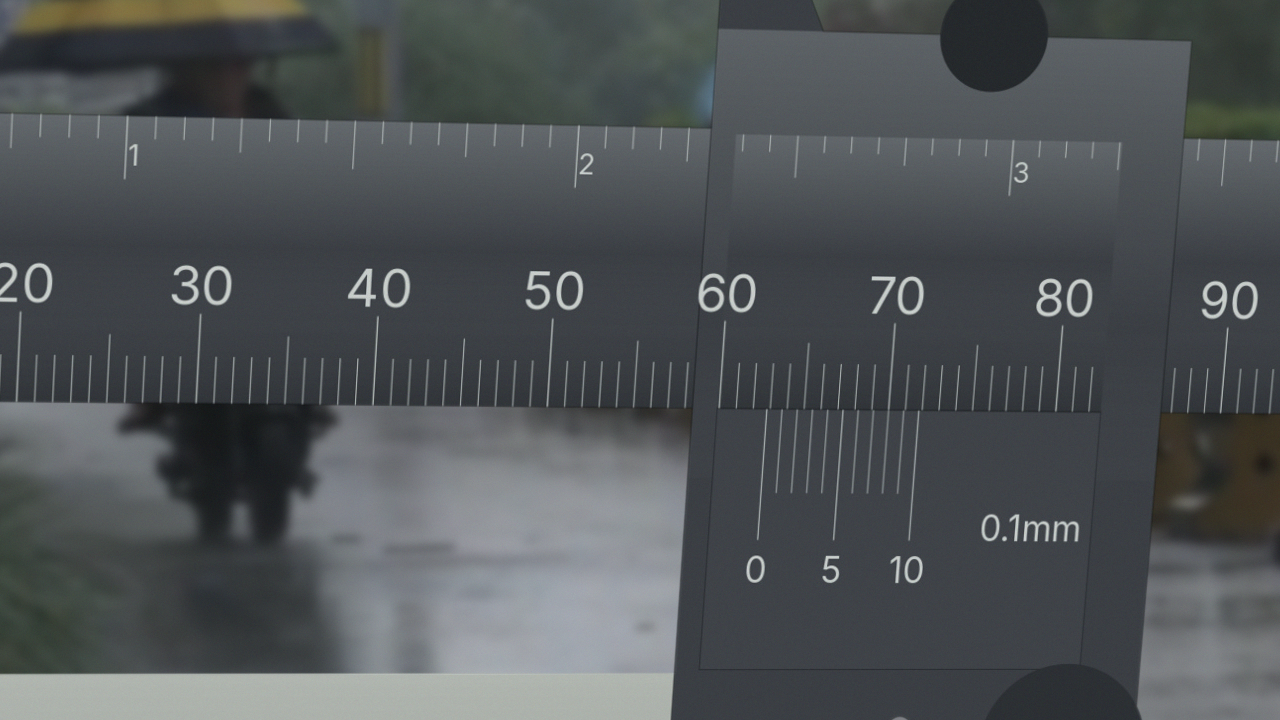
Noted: {"value": 62.8, "unit": "mm"}
